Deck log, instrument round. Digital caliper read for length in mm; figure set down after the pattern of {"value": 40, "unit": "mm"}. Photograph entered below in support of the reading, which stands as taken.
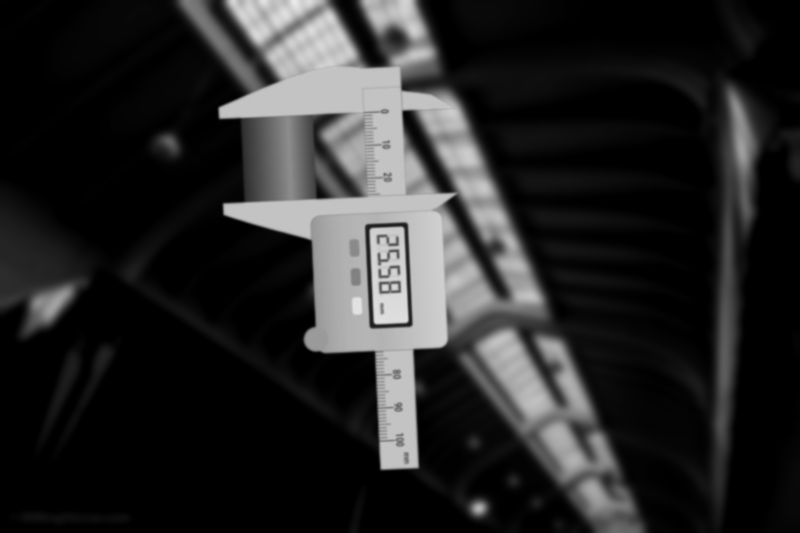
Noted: {"value": 25.58, "unit": "mm"}
